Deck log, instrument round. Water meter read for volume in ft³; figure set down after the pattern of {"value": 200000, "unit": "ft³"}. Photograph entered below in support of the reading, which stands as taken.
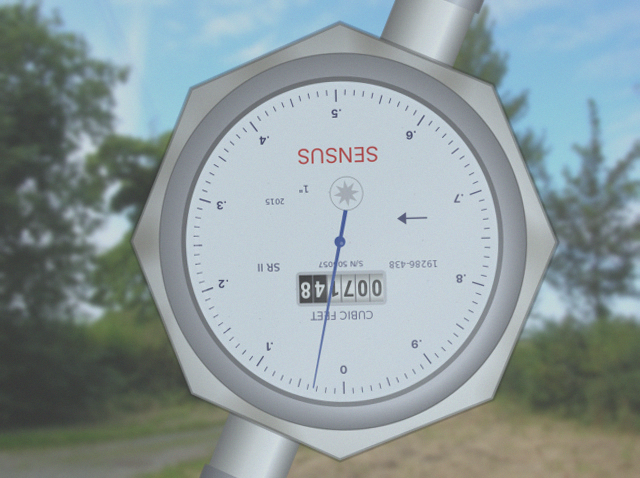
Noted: {"value": 7148.03, "unit": "ft³"}
